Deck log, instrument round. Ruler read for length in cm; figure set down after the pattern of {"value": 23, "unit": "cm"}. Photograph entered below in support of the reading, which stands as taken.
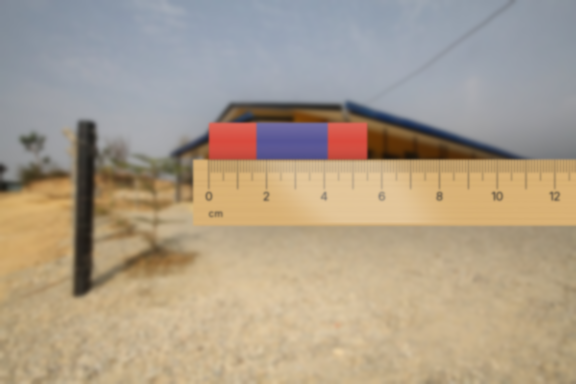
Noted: {"value": 5.5, "unit": "cm"}
